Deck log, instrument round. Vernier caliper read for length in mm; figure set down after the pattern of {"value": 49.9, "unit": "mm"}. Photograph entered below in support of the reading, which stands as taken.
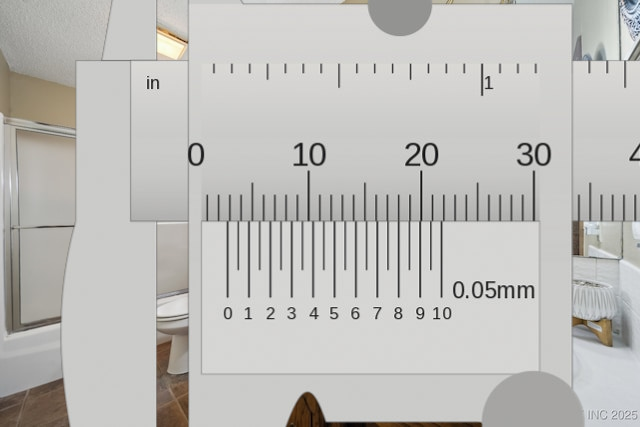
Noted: {"value": 2.8, "unit": "mm"}
